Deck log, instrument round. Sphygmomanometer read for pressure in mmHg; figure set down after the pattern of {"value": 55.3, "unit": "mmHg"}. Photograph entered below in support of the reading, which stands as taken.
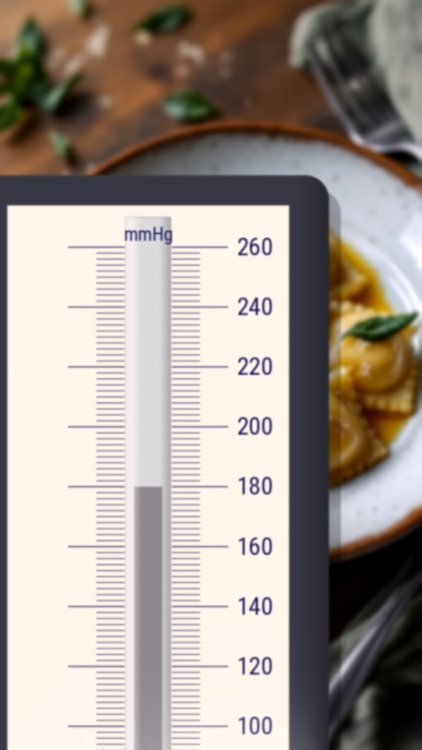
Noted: {"value": 180, "unit": "mmHg"}
